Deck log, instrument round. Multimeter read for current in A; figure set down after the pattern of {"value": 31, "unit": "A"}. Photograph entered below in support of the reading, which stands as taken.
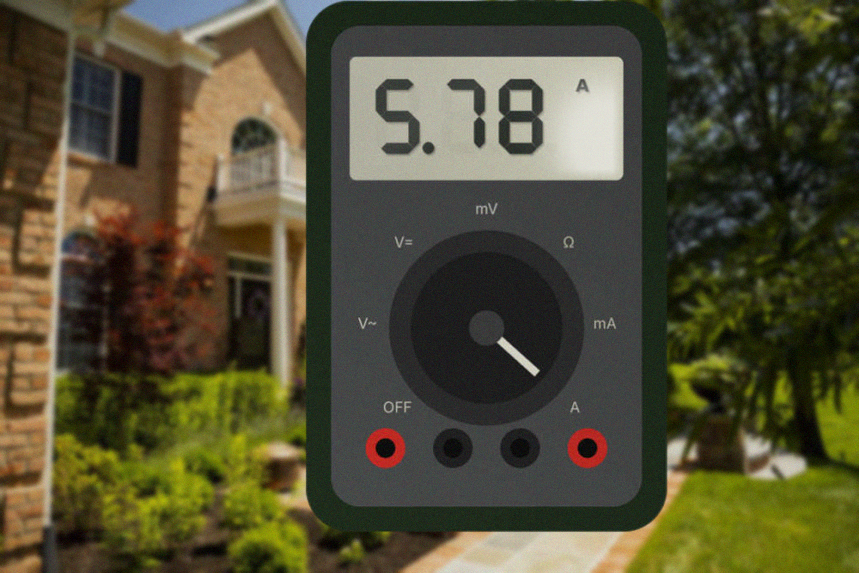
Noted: {"value": 5.78, "unit": "A"}
